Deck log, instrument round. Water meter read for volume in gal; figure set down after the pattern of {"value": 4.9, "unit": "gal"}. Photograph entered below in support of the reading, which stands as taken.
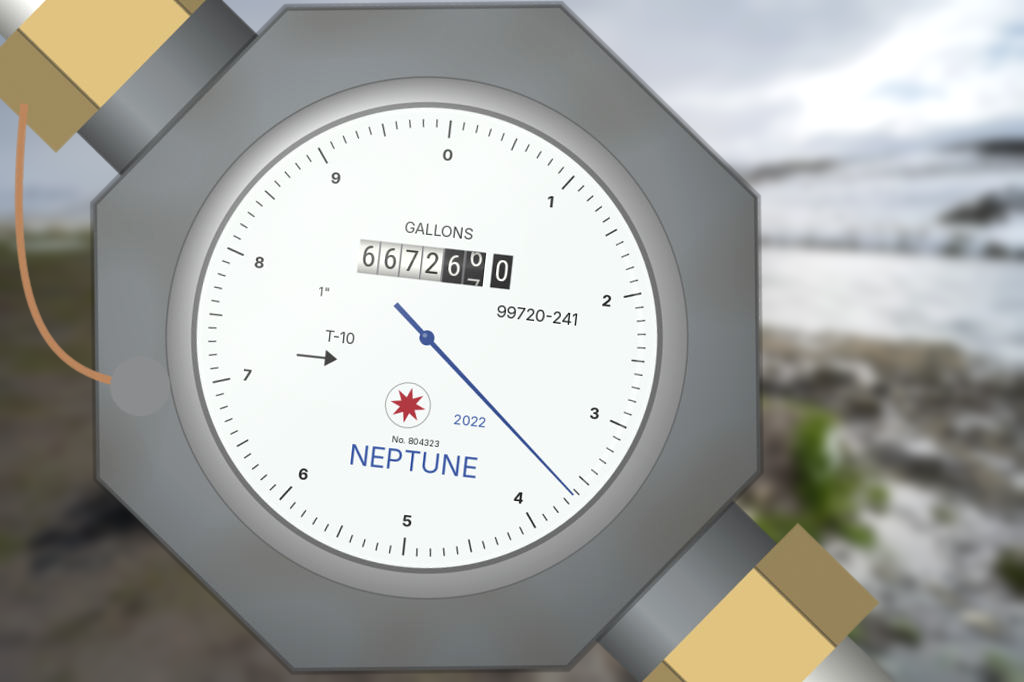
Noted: {"value": 6672663.6, "unit": "gal"}
